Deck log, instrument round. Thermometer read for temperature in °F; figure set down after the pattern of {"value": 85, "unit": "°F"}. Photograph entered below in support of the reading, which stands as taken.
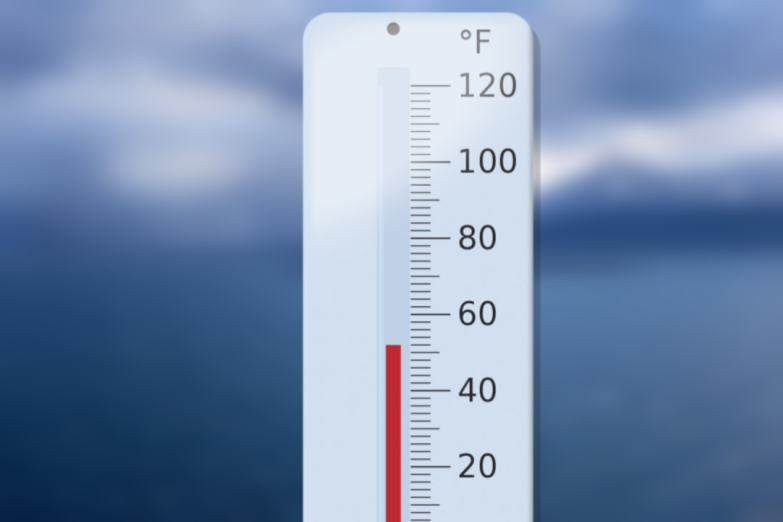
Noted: {"value": 52, "unit": "°F"}
